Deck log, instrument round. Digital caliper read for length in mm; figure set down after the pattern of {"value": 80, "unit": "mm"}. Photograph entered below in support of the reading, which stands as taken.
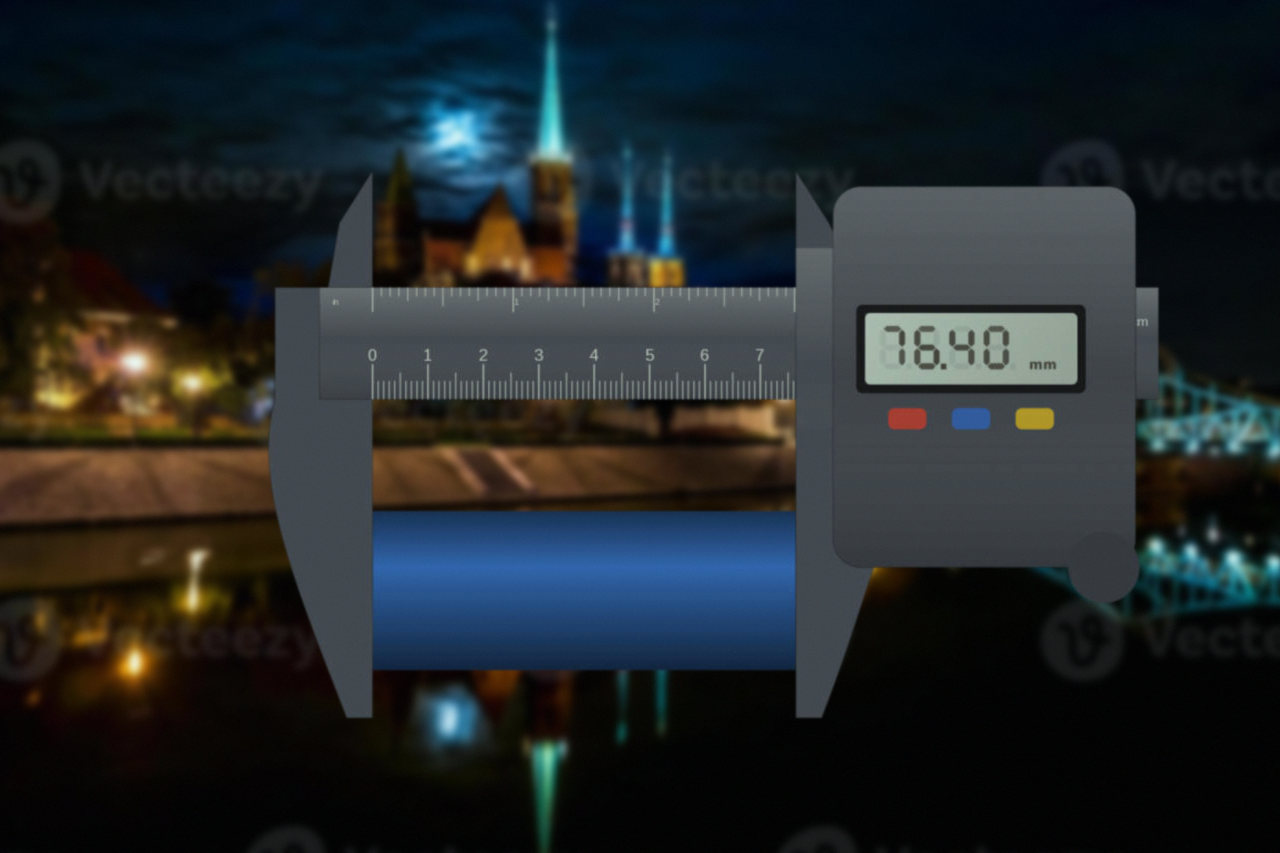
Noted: {"value": 76.40, "unit": "mm"}
